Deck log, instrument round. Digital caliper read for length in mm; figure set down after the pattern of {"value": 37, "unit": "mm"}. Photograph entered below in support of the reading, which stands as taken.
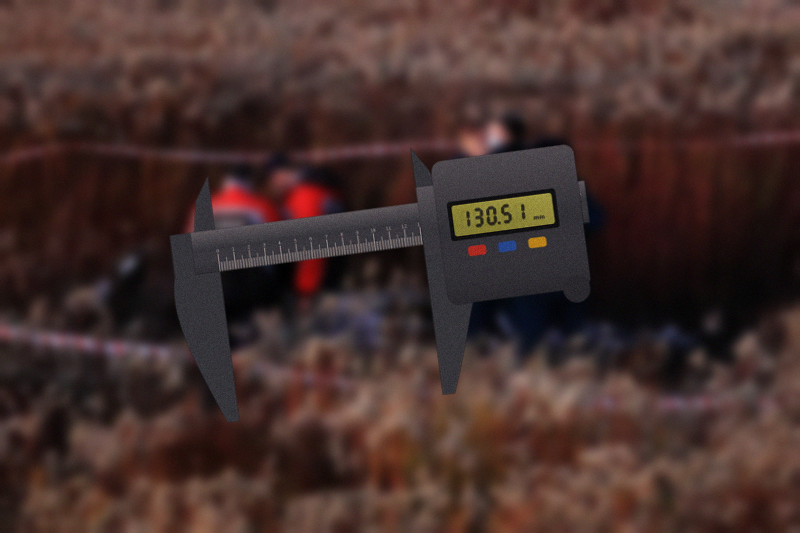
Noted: {"value": 130.51, "unit": "mm"}
